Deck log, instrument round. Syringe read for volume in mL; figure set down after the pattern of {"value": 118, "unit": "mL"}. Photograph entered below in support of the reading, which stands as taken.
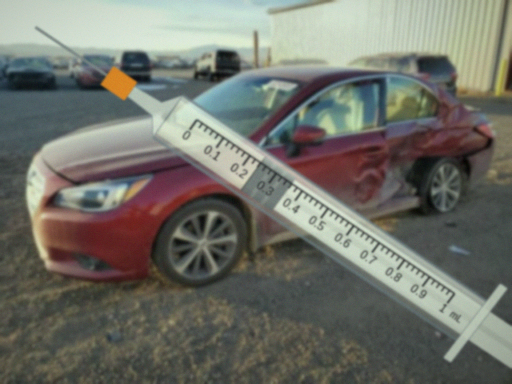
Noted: {"value": 0.24, "unit": "mL"}
